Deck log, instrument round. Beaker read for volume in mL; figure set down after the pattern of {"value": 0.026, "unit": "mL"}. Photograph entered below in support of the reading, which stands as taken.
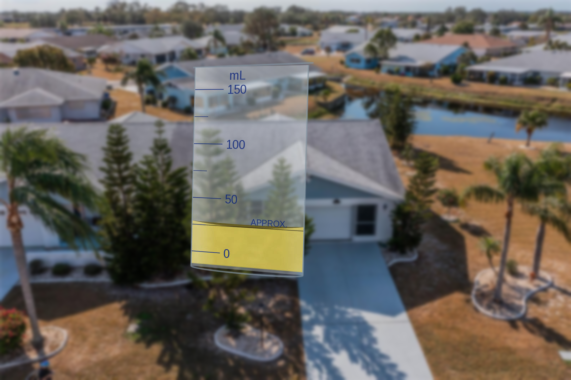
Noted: {"value": 25, "unit": "mL"}
